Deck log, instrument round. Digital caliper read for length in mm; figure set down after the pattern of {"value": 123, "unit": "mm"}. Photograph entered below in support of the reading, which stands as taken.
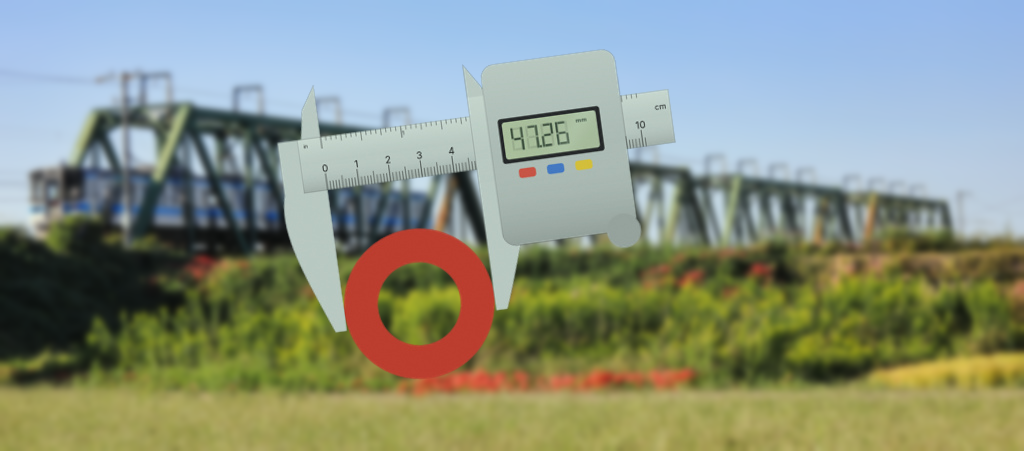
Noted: {"value": 47.26, "unit": "mm"}
